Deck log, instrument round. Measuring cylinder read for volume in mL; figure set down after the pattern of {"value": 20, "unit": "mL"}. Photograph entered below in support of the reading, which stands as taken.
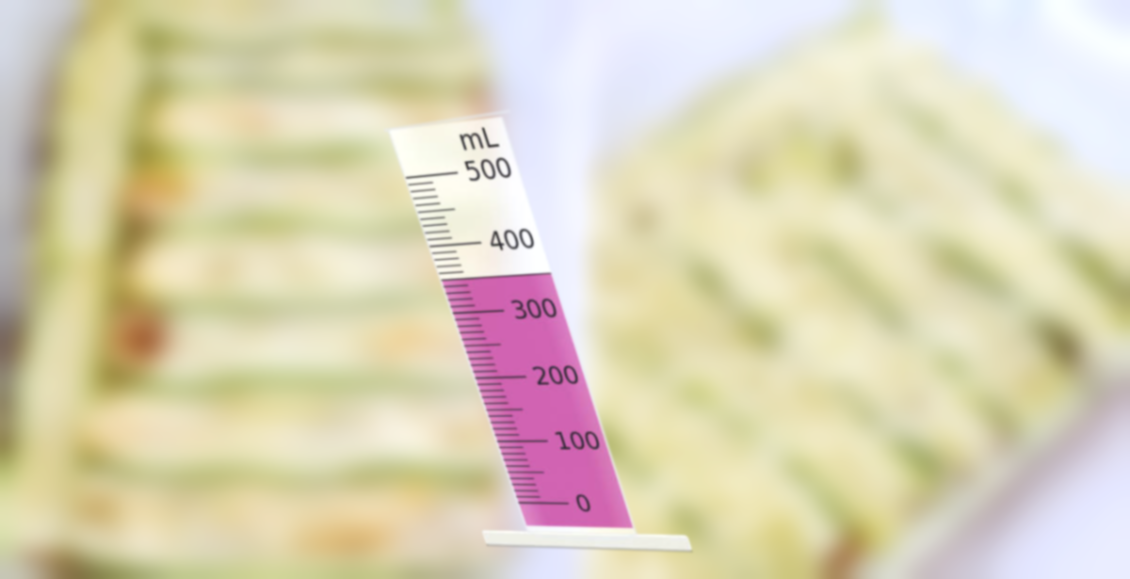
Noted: {"value": 350, "unit": "mL"}
